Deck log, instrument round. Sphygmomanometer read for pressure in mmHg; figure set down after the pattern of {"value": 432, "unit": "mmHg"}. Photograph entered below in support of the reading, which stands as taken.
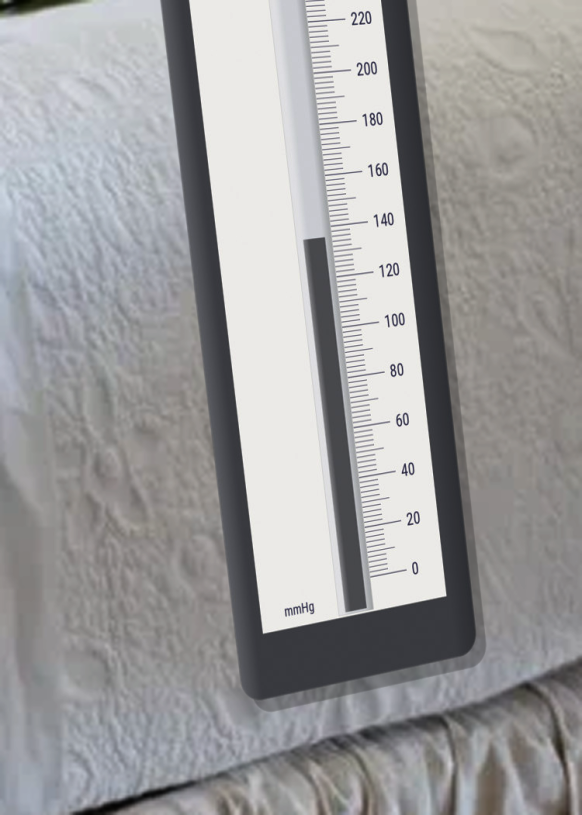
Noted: {"value": 136, "unit": "mmHg"}
